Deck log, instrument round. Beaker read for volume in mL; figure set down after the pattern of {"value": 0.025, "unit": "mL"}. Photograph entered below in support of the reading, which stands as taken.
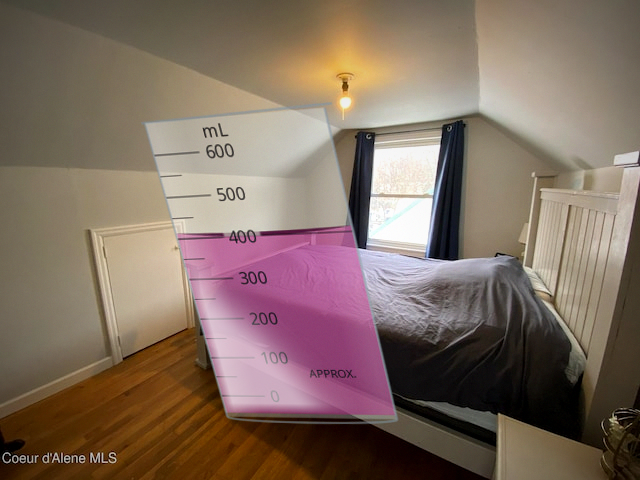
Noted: {"value": 400, "unit": "mL"}
